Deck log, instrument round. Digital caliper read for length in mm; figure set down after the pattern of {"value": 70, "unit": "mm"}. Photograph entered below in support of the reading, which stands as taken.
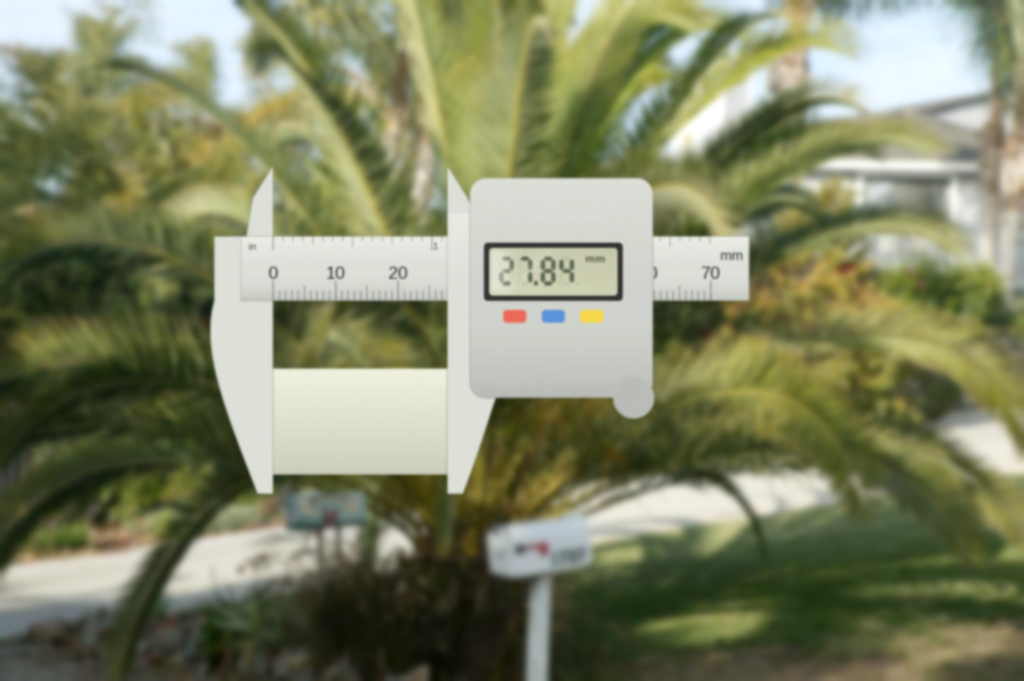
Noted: {"value": 27.84, "unit": "mm"}
